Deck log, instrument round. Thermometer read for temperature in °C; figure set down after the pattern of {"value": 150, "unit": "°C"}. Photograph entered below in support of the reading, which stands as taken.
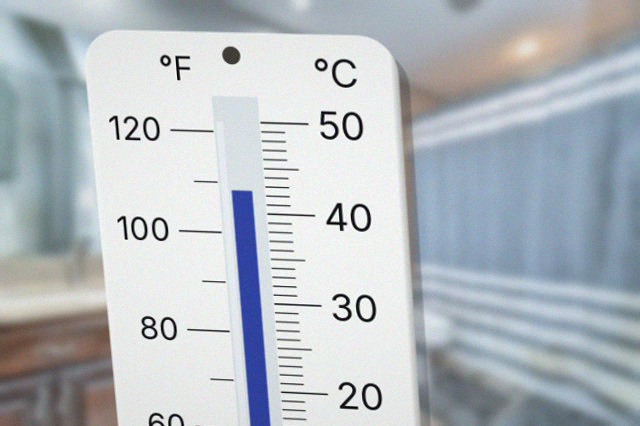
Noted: {"value": 42.5, "unit": "°C"}
